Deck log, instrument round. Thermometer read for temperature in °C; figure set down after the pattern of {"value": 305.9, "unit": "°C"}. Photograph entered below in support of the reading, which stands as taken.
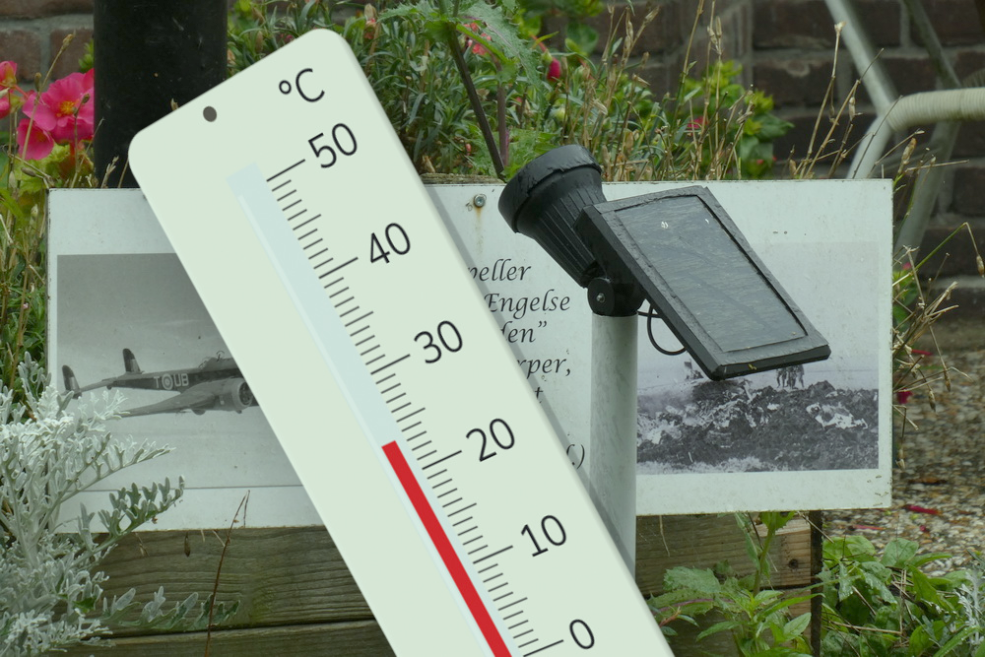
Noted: {"value": 23.5, "unit": "°C"}
